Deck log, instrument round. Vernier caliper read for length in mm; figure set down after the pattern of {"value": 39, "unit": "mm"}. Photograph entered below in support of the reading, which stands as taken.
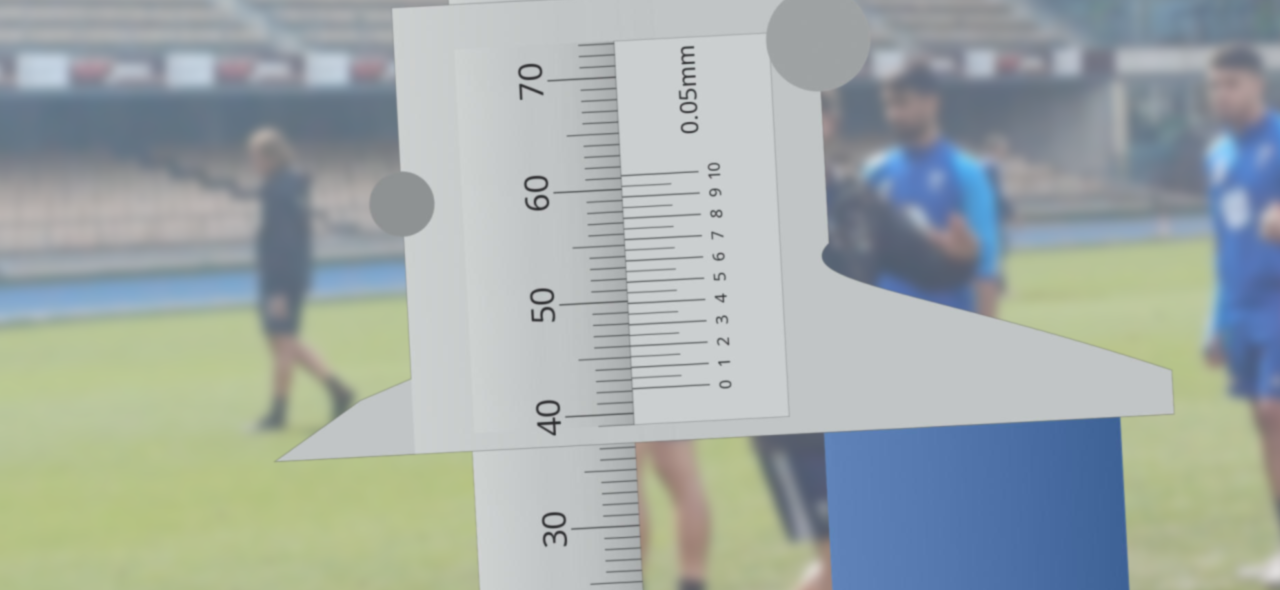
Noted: {"value": 42.2, "unit": "mm"}
